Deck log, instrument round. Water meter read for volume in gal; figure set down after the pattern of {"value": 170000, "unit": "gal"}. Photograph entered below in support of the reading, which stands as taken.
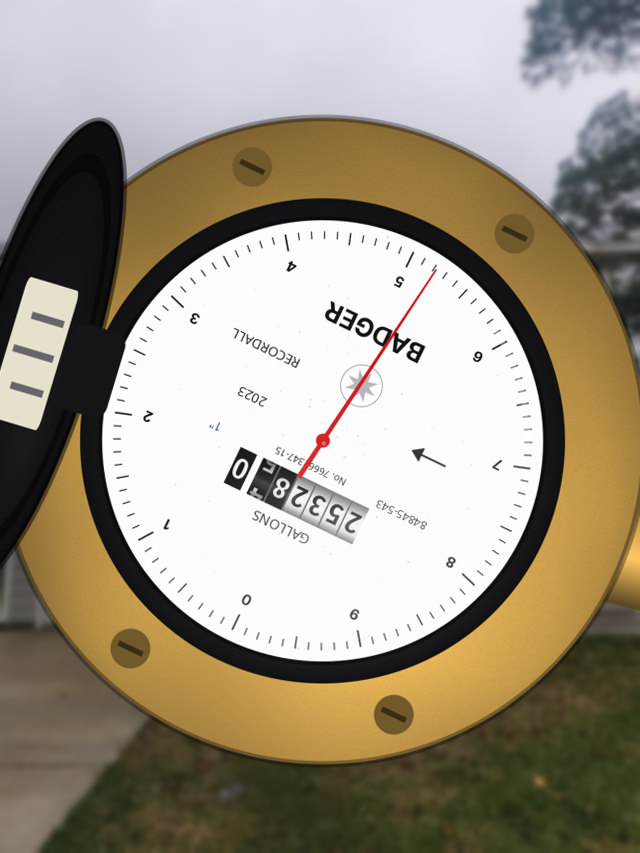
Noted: {"value": 2532845.2, "unit": "gal"}
